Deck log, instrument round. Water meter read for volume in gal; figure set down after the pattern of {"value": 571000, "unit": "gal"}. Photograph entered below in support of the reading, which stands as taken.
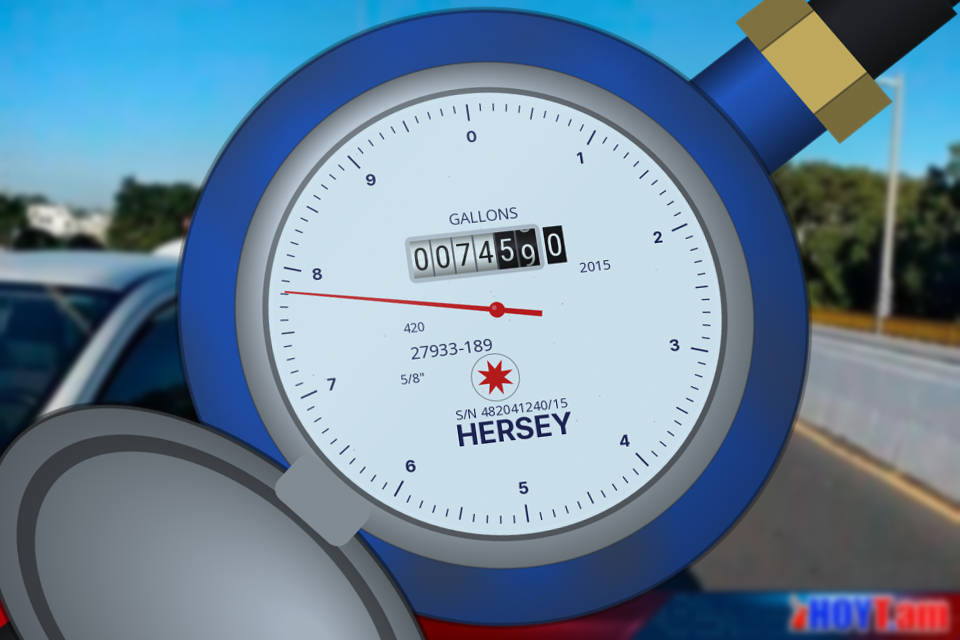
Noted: {"value": 74587.8, "unit": "gal"}
